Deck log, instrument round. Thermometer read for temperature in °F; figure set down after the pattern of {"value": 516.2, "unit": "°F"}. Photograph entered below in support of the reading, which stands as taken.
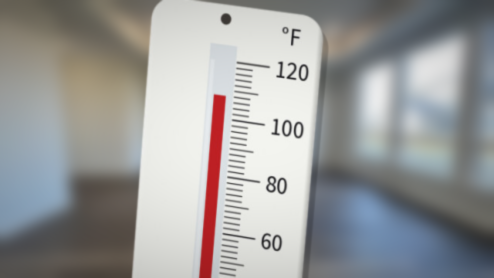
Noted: {"value": 108, "unit": "°F"}
